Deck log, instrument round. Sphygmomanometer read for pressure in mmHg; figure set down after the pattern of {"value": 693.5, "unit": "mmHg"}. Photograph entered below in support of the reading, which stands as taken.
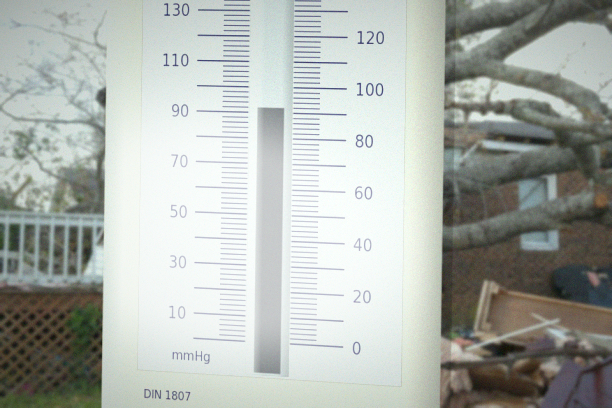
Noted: {"value": 92, "unit": "mmHg"}
